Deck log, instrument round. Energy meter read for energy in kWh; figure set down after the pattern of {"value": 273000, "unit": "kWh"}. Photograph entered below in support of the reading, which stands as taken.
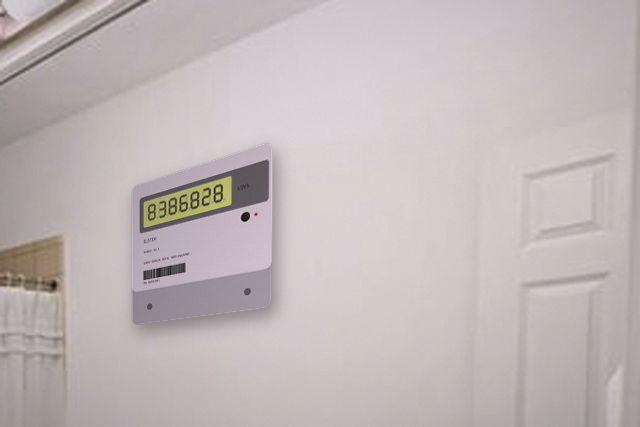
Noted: {"value": 8386828, "unit": "kWh"}
